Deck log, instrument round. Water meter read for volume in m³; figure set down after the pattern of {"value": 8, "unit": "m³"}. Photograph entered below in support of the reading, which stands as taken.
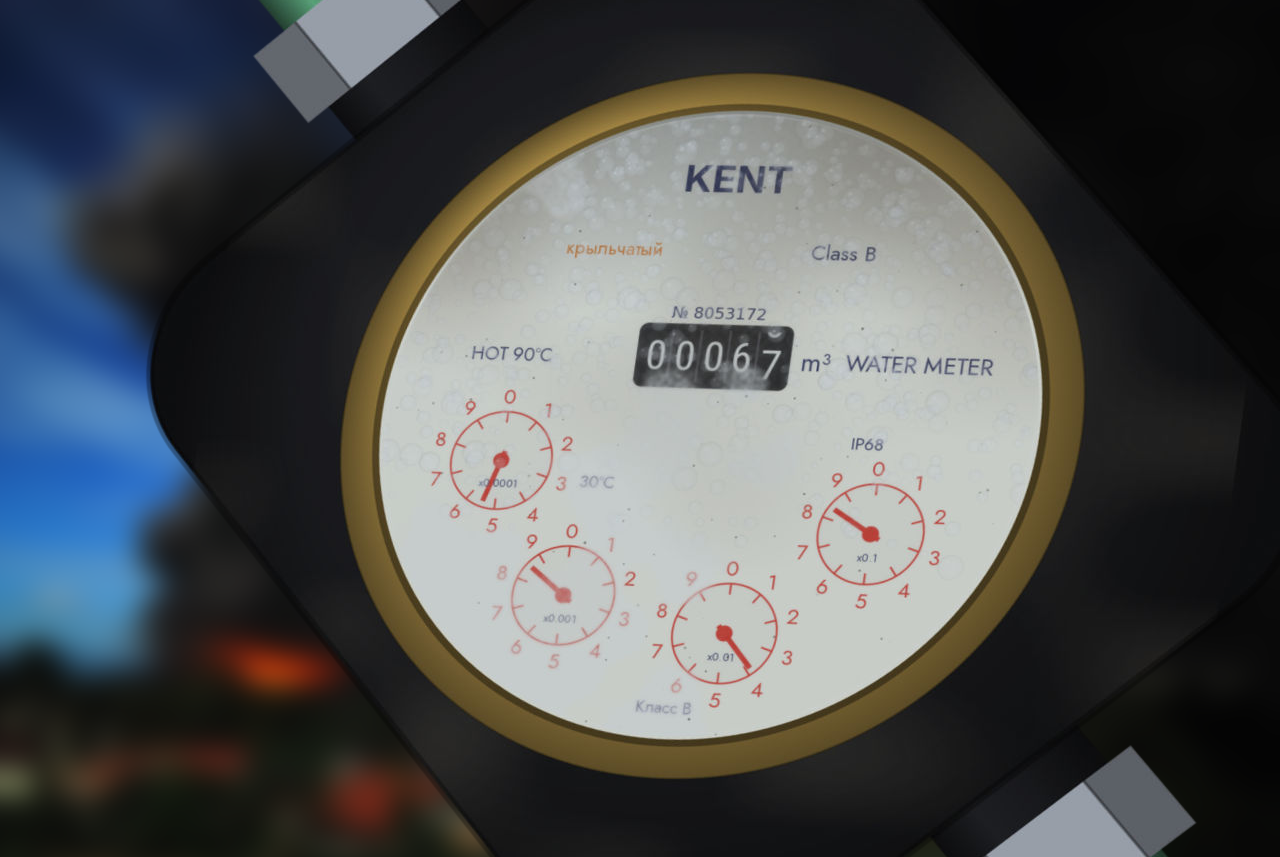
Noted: {"value": 66.8385, "unit": "m³"}
